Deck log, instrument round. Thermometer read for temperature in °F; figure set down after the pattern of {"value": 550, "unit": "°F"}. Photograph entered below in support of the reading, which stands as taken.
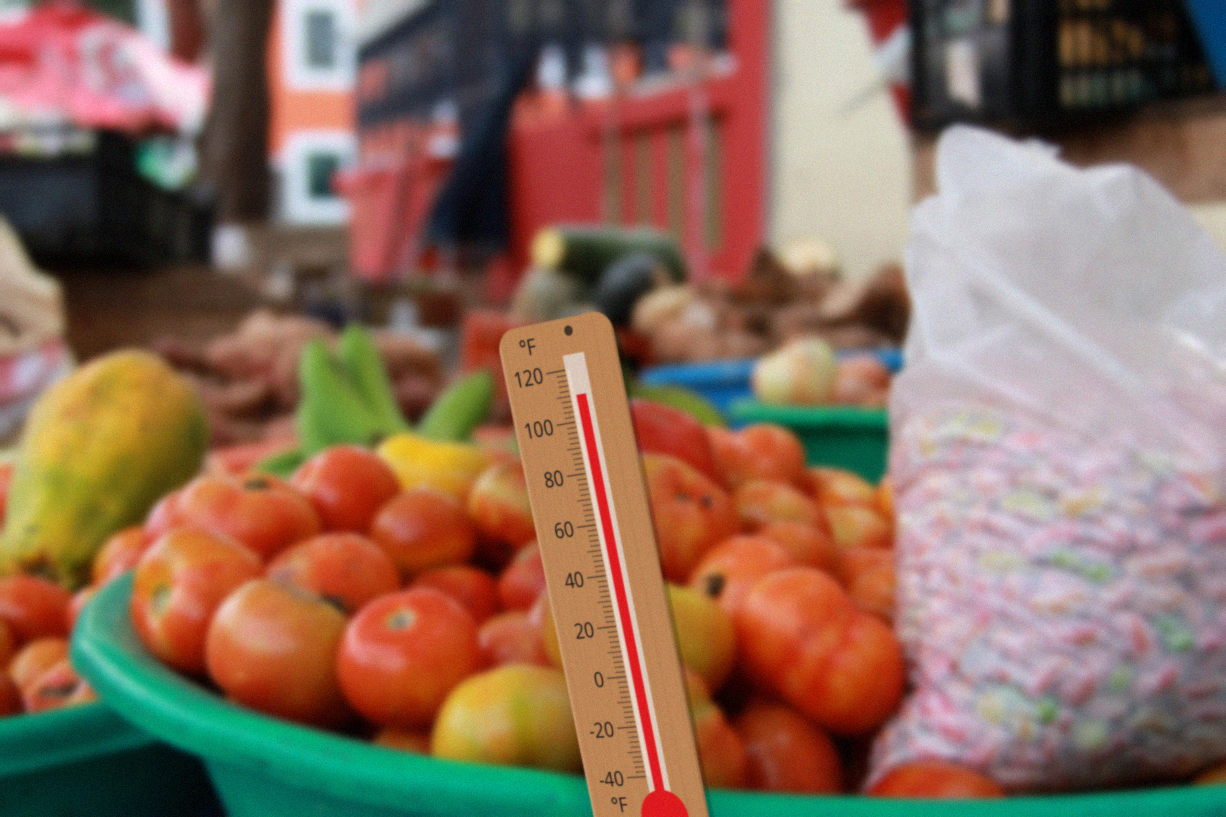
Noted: {"value": 110, "unit": "°F"}
